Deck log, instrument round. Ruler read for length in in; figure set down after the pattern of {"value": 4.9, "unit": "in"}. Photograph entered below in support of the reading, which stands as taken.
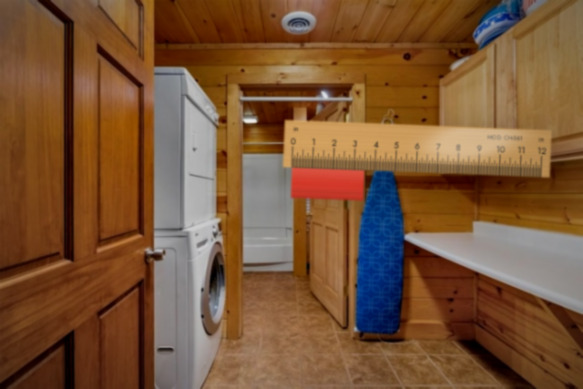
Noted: {"value": 3.5, "unit": "in"}
